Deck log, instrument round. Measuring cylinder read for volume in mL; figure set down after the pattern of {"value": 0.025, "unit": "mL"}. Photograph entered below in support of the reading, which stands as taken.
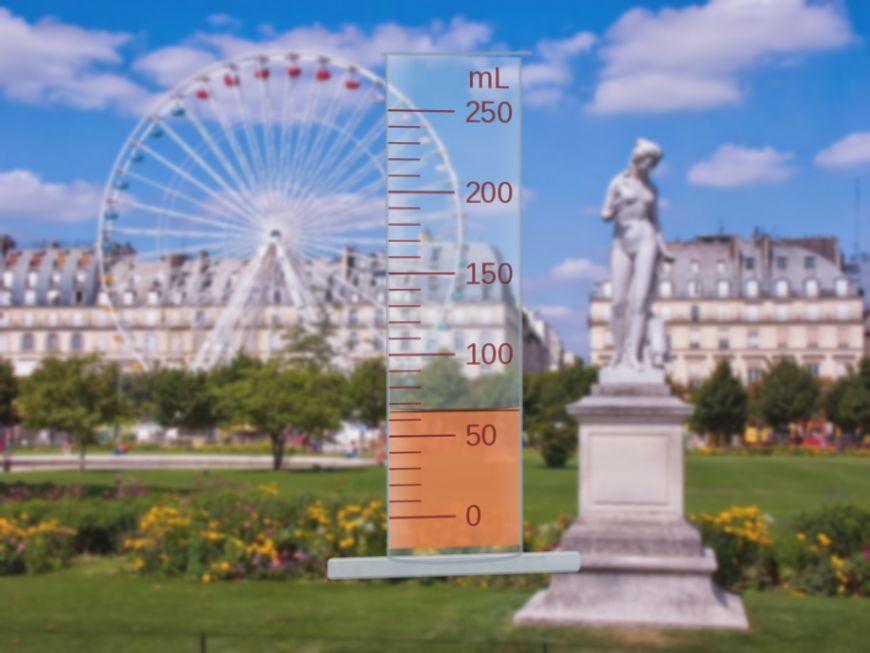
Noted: {"value": 65, "unit": "mL"}
